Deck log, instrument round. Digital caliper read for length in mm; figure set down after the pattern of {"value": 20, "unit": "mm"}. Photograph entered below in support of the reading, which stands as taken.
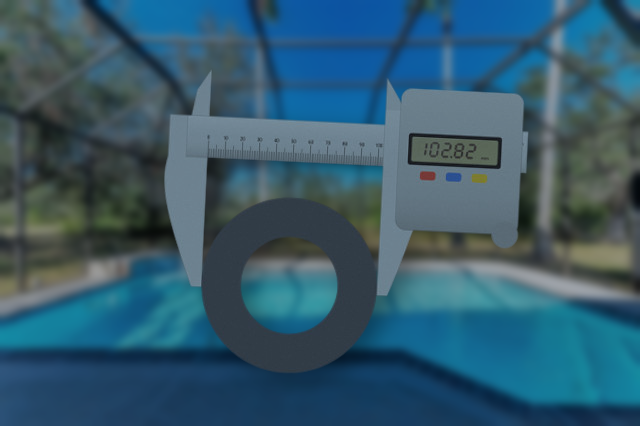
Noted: {"value": 102.82, "unit": "mm"}
